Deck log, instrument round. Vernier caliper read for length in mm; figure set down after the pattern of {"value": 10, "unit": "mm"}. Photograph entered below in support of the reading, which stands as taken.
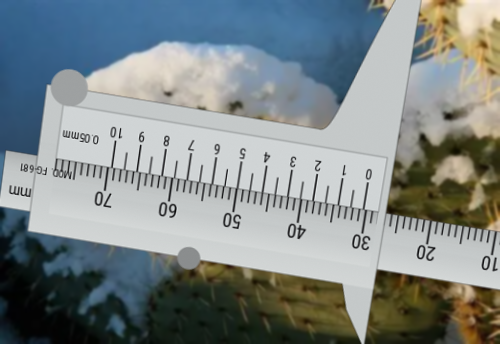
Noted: {"value": 30.4, "unit": "mm"}
